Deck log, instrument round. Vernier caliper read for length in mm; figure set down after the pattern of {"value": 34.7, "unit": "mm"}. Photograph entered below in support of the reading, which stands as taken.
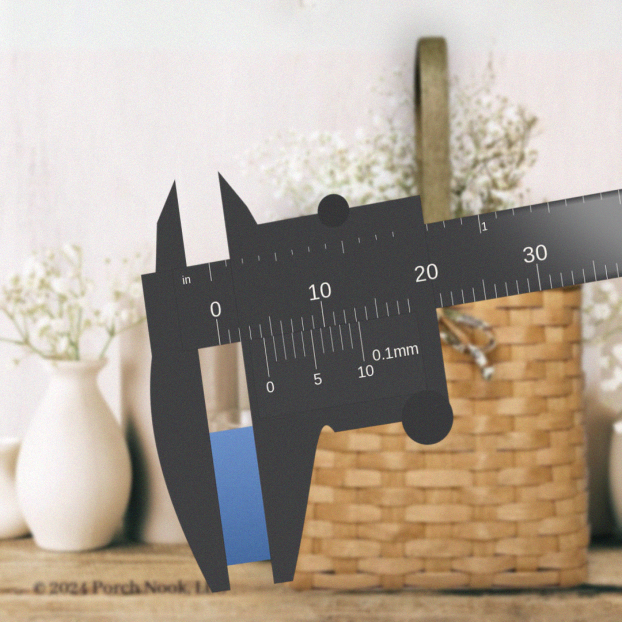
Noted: {"value": 4.2, "unit": "mm"}
